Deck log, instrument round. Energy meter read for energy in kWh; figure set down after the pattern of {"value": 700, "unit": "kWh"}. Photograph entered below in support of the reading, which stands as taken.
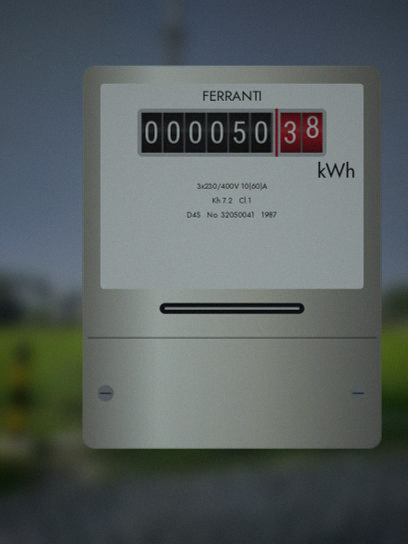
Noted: {"value": 50.38, "unit": "kWh"}
